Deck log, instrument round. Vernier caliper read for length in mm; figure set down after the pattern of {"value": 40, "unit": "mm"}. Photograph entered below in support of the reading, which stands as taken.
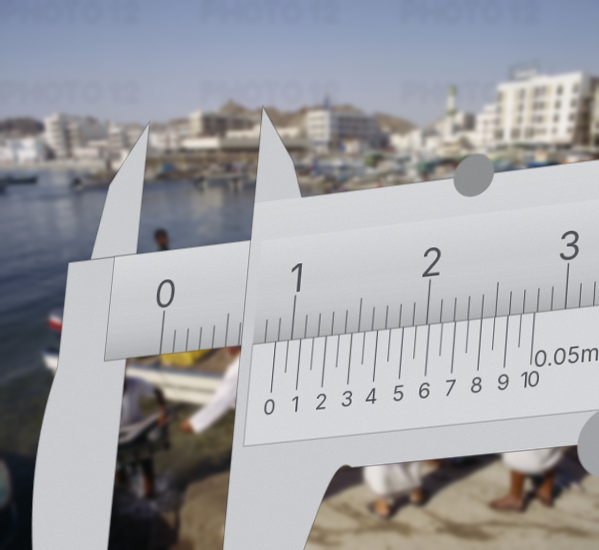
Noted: {"value": 8.8, "unit": "mm"}
